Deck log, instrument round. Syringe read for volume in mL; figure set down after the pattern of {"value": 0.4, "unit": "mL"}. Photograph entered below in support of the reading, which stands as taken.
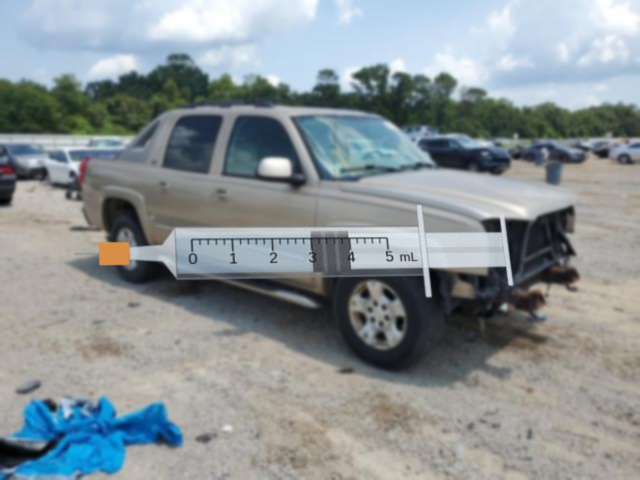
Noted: {"value": 3, "unit": "mL"}
